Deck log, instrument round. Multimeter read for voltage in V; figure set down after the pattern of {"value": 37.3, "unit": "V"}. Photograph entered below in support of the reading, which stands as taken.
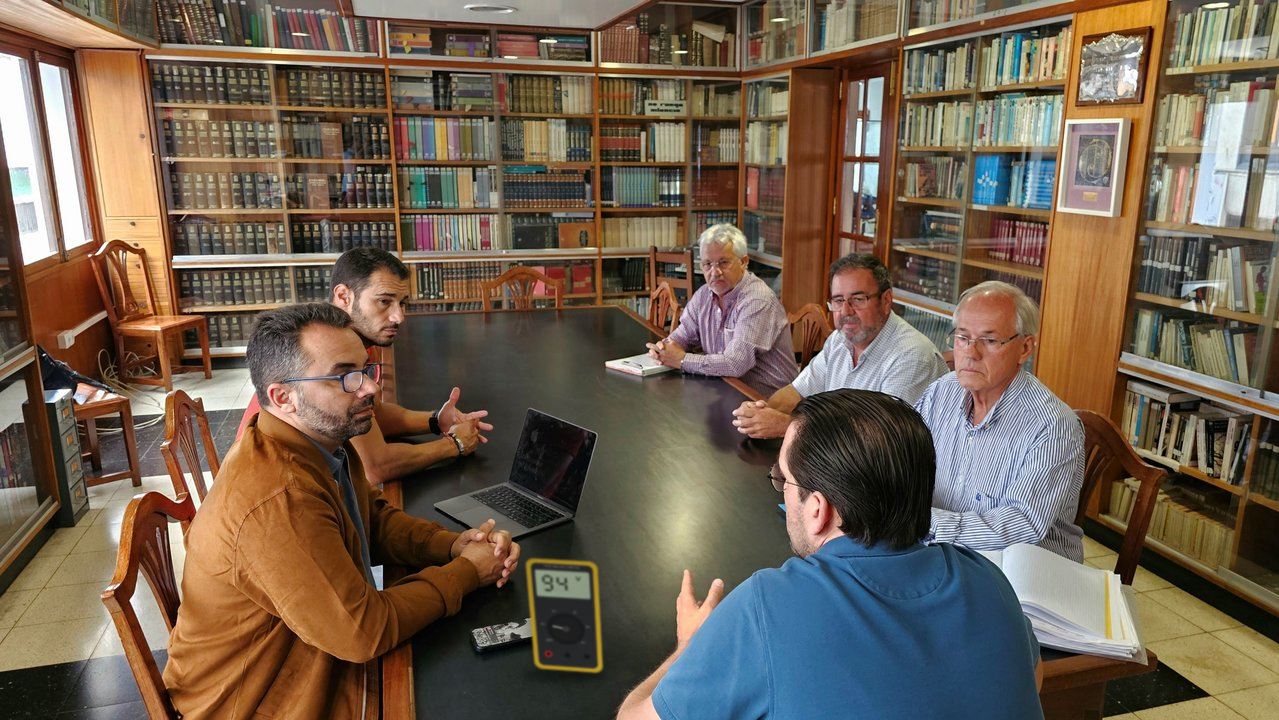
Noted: {"value": 94, "unit": "V"}
